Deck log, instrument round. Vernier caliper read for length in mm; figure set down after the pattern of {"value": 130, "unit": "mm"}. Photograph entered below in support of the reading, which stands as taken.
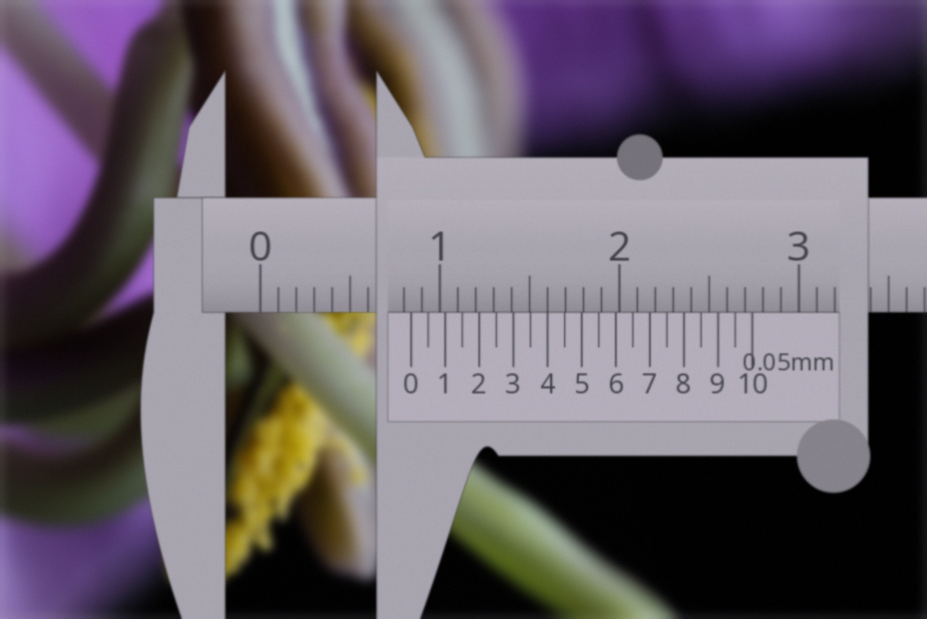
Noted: {"value": 8.4, "unit": "mm"}
